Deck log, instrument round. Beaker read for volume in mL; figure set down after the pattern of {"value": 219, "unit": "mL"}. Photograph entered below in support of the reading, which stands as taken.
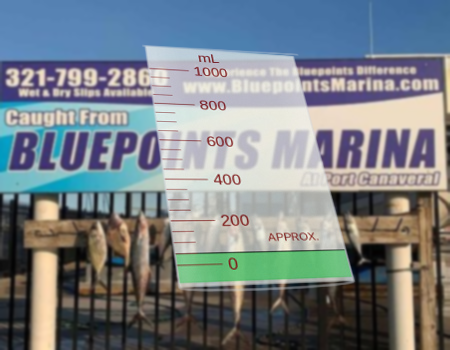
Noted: {"value": 50, "unit": "mL"}
